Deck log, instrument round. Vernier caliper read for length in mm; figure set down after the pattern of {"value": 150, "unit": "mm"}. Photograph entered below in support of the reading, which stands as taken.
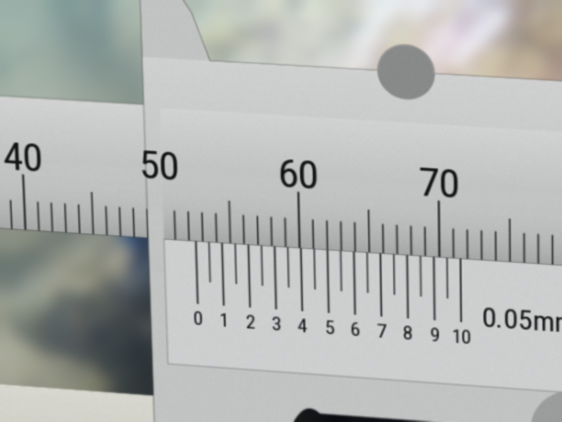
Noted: {"value": 52.5, "unit": "mm"}
